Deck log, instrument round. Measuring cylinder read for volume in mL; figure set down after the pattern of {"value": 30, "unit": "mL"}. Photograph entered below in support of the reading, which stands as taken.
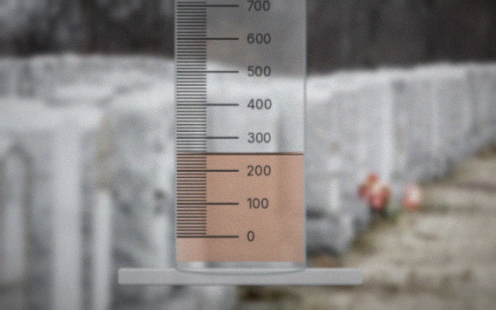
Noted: {"value": 250, "unit": "mL"}
